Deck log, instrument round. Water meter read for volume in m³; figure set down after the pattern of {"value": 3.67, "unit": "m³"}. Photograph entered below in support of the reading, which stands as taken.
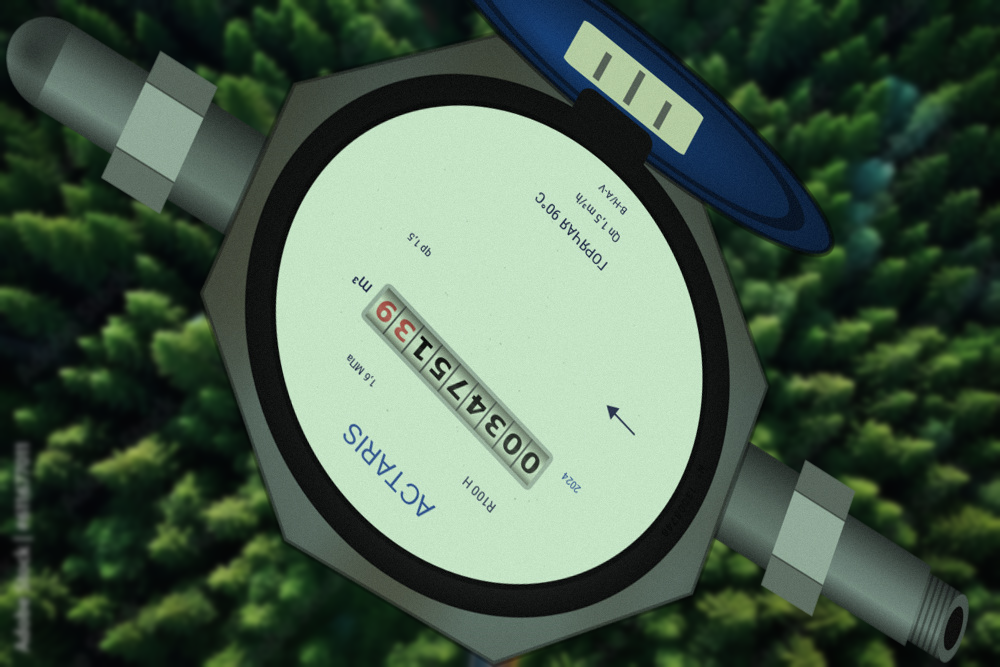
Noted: {"value": 34751.39, "unit": "m³"}
